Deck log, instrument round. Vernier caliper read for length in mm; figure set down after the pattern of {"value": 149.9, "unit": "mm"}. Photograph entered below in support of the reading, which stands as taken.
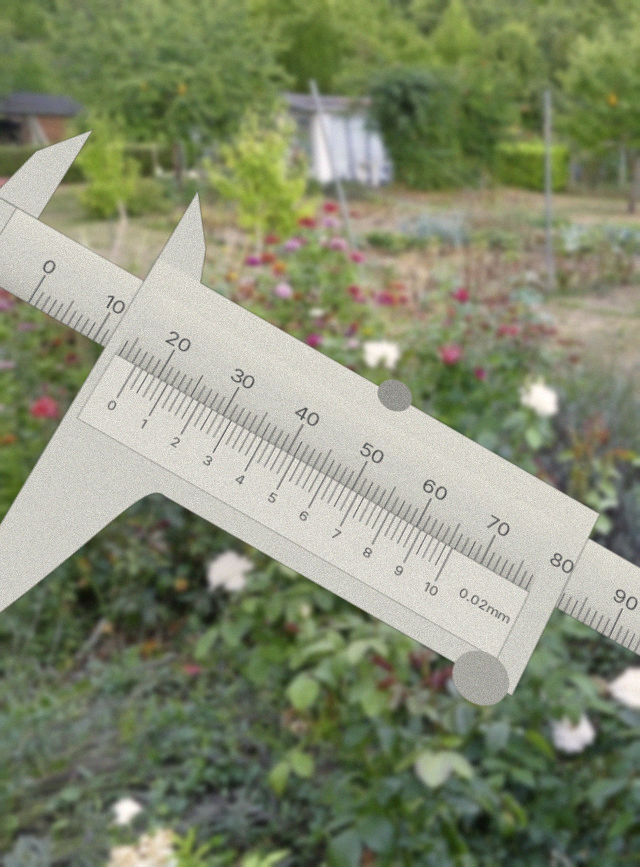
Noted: {"value": 16.6, "unit": "mm"}
